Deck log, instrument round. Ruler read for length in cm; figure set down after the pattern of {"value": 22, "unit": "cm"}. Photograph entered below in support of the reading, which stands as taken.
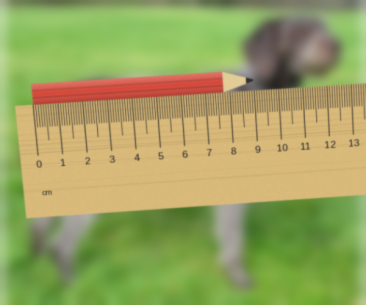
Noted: {"value": 9, "unit": "cm"}
